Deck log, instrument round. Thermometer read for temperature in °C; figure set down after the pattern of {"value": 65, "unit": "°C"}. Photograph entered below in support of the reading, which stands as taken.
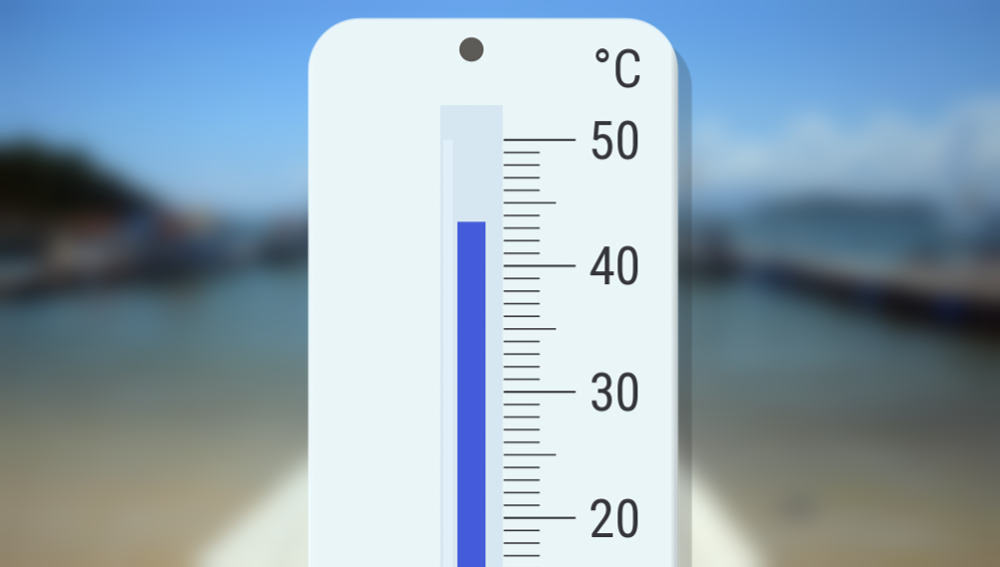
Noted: {"value": 43.5, "unit": "°C"}
